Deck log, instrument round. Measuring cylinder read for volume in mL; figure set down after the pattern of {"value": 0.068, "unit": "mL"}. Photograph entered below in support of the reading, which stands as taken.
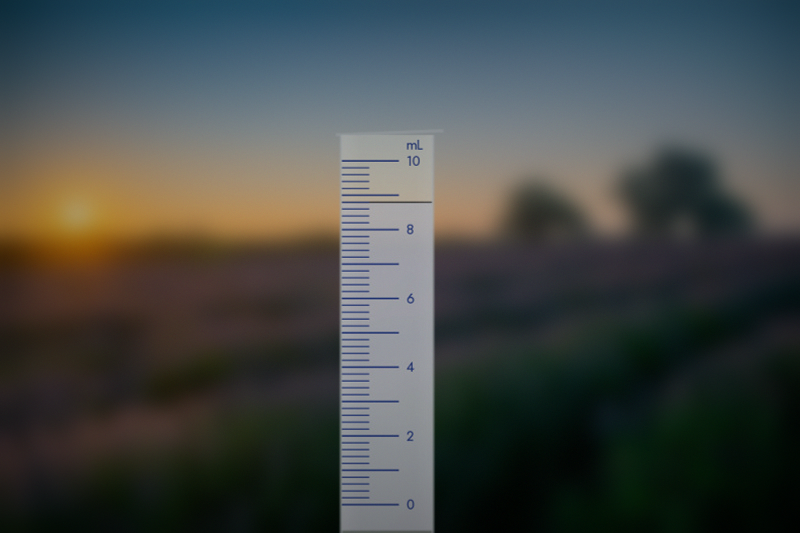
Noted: {"value": 8.8, "unit": "mL"}
